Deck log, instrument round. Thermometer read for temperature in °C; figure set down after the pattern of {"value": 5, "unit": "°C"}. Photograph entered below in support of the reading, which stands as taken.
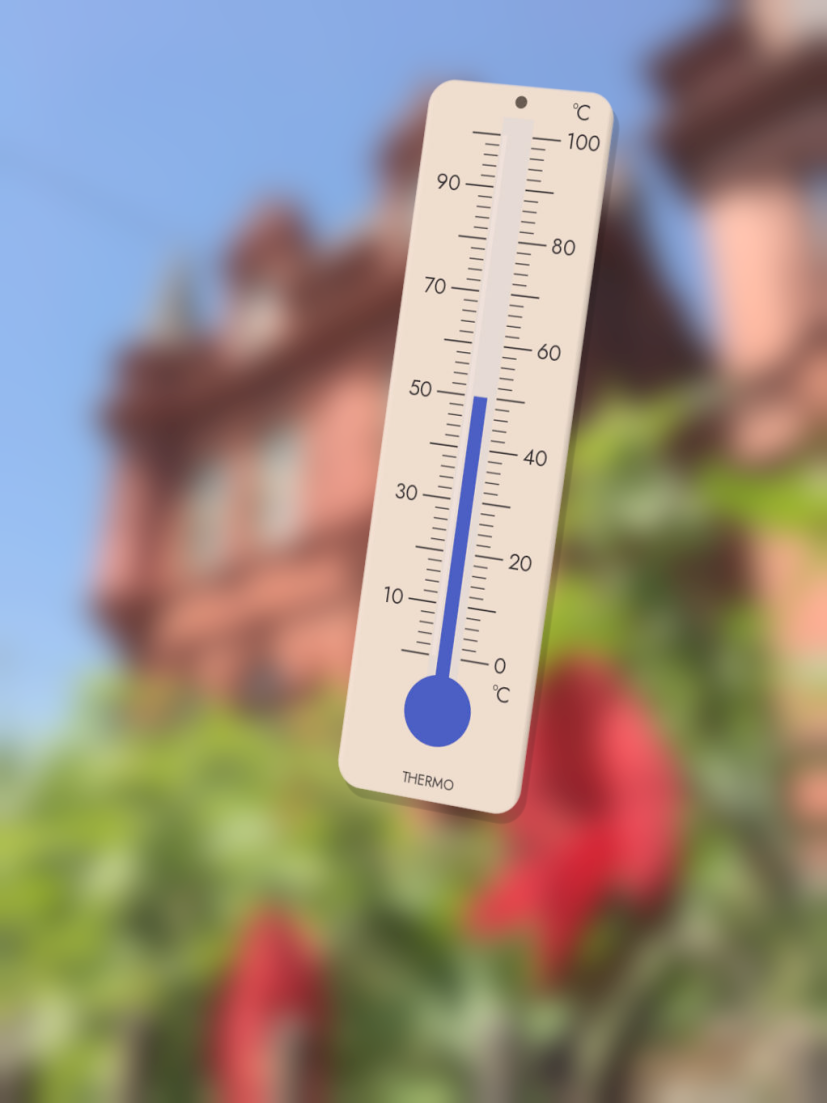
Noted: {"value": 50, "unit": "°C"}
